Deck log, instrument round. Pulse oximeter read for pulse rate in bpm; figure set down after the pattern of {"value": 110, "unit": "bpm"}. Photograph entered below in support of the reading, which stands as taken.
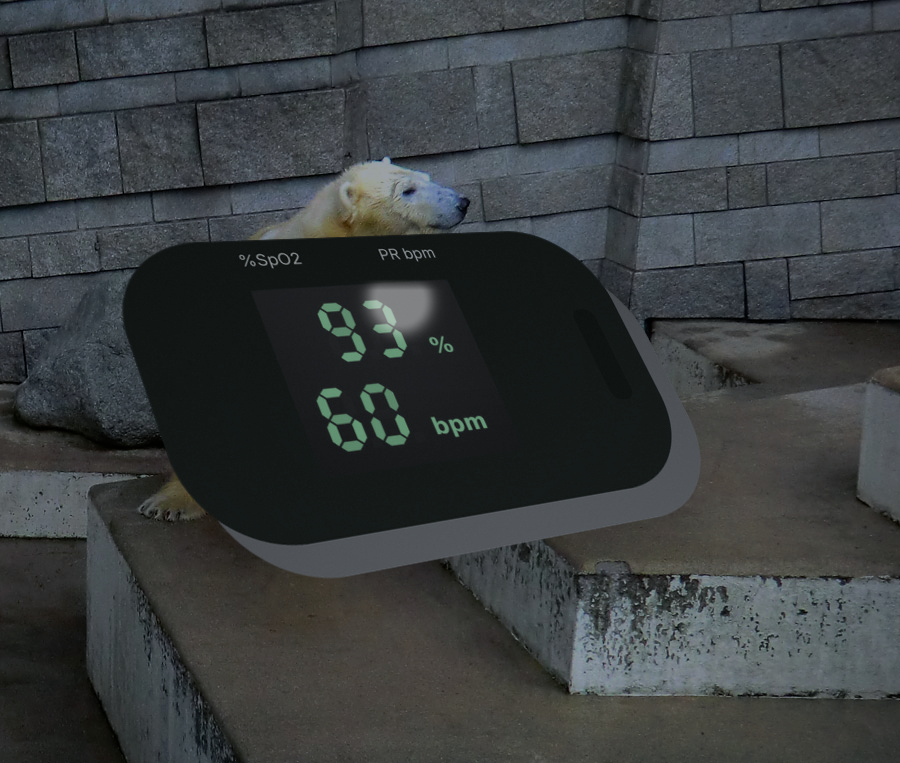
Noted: {"value": 60, "unit": "bpm"}
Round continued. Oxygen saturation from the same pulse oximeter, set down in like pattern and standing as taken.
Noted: {"value": 93, "unit": "%"}
